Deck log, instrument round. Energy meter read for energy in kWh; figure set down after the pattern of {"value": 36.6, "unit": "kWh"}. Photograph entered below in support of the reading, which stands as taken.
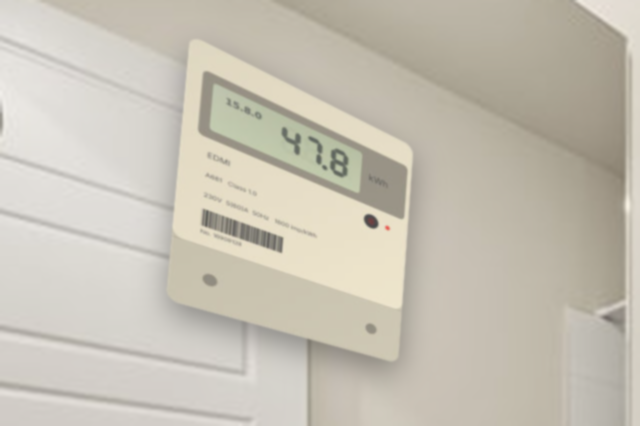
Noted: {"value": 47.8, "unit": "kWh"}
